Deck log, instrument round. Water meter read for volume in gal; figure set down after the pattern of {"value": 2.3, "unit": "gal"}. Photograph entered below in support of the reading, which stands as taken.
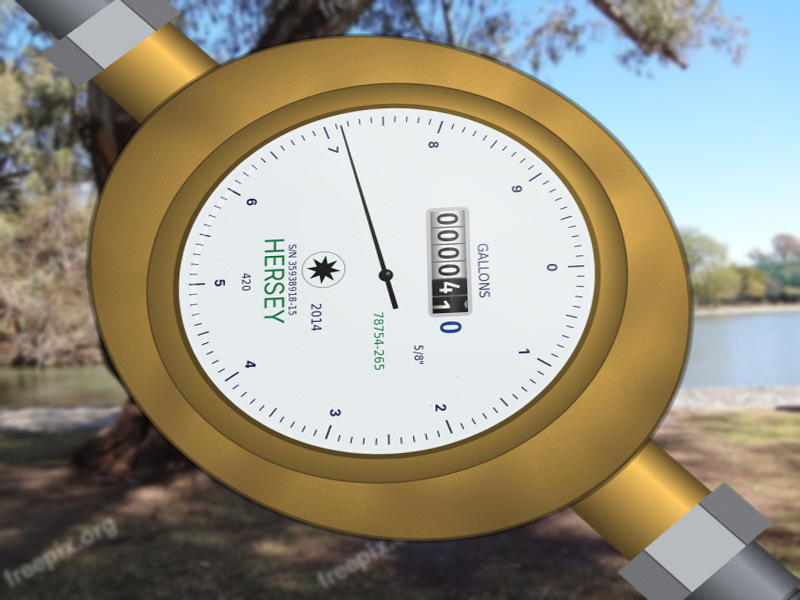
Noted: {"value": 407.1, "unit": "gal"}
